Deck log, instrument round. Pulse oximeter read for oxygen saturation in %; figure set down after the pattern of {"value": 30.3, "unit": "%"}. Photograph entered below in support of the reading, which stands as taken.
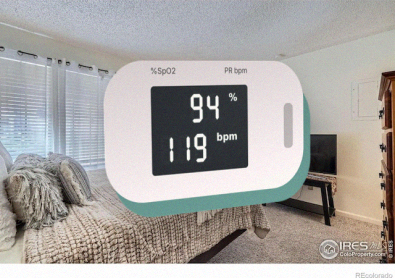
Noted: {"value": 94, "unit": "%"}
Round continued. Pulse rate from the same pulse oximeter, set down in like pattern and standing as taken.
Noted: {"value": 119, "unit": "bpm"}
